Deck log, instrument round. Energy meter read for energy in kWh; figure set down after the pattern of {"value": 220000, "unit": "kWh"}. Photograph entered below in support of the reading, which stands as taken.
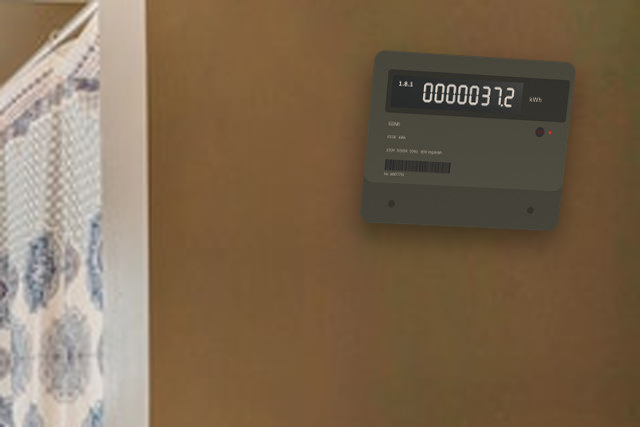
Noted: {"value": 37.2, "unit": "kWh"}
